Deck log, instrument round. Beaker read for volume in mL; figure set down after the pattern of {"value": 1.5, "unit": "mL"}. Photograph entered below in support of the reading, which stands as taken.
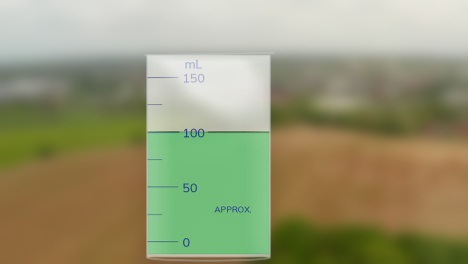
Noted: {"value": 100, "unit": "mL"}
